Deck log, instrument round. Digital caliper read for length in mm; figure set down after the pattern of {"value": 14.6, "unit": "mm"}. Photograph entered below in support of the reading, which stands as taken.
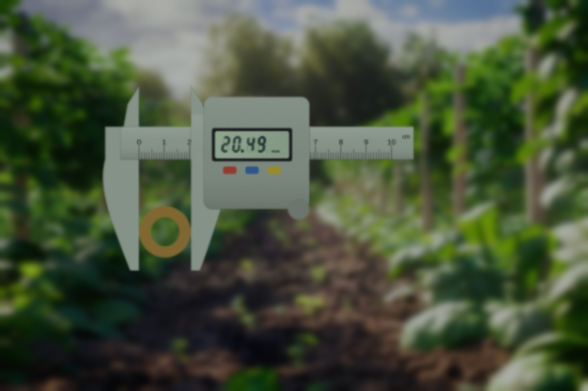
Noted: {"value": 20.49, "unit": "mm"}
